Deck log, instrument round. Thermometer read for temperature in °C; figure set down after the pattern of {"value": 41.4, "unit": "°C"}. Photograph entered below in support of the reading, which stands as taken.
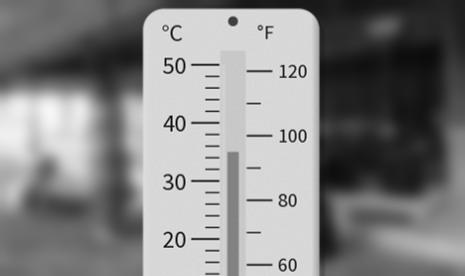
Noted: {"value": 35, "unit": "°C"}
